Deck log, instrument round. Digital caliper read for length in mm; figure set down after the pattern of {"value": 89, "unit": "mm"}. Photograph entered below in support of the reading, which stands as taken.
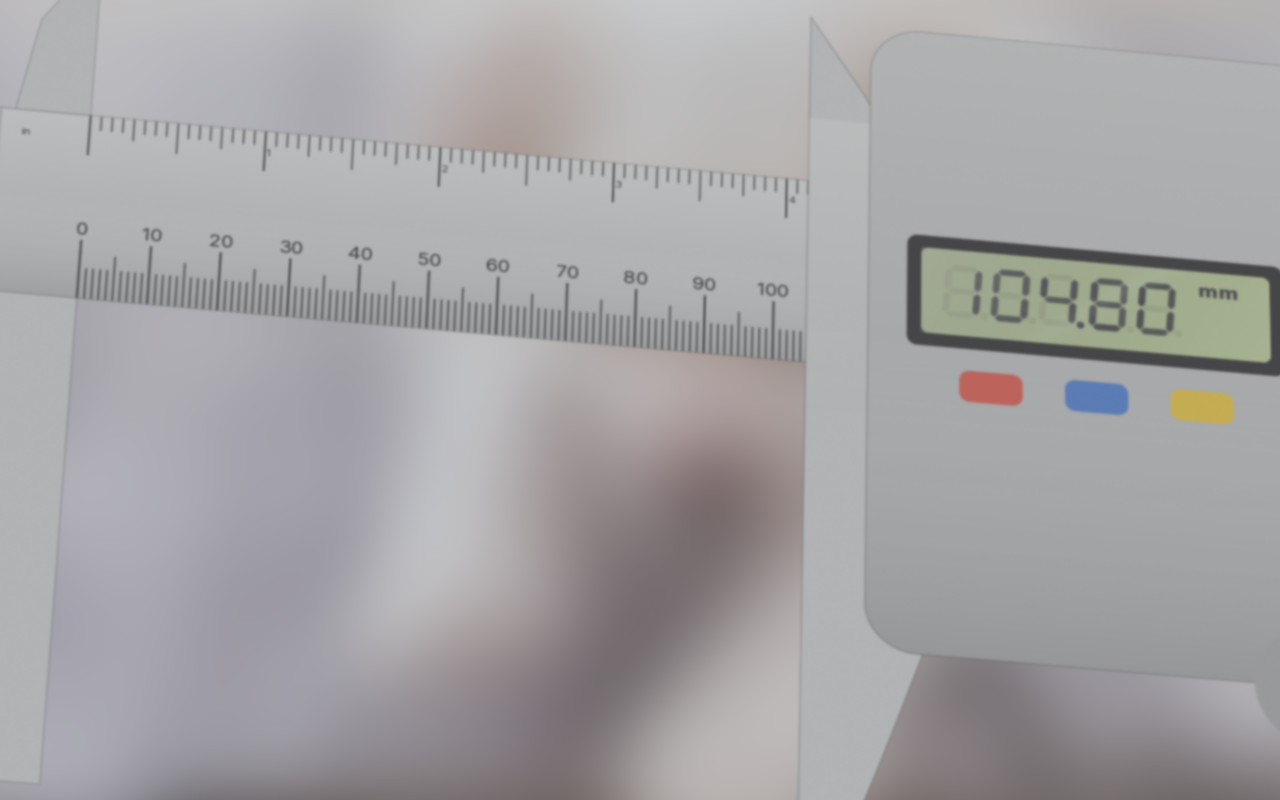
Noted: {"value": 104.80, "unit": "mm"}
